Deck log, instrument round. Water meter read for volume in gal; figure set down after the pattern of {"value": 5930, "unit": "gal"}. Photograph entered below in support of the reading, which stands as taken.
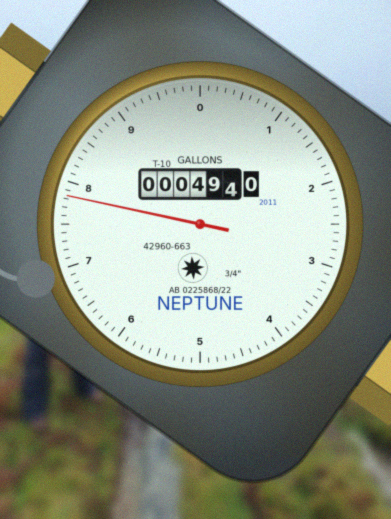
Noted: {"value": 4937.8, "unit": "gal"}
